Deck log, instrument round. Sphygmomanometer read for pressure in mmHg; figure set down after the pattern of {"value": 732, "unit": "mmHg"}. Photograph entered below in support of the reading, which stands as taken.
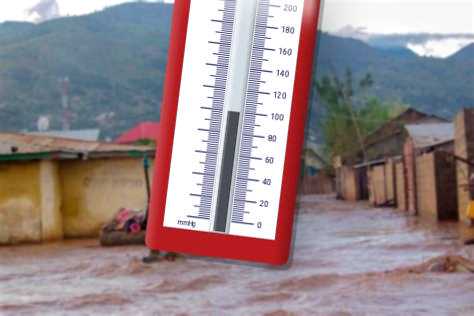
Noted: {"value": 100, "unit": "mmHg"}
